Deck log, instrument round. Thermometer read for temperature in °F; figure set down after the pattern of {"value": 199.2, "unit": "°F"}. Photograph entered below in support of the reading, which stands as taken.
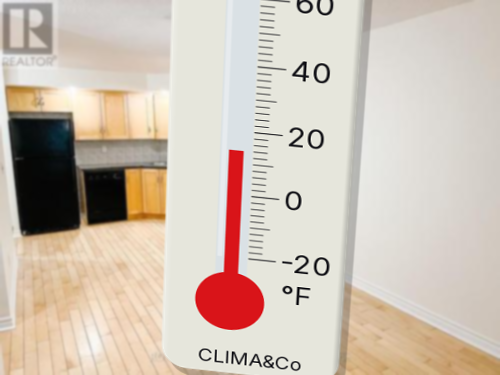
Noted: {"value": 14, "unit": "°F"}
